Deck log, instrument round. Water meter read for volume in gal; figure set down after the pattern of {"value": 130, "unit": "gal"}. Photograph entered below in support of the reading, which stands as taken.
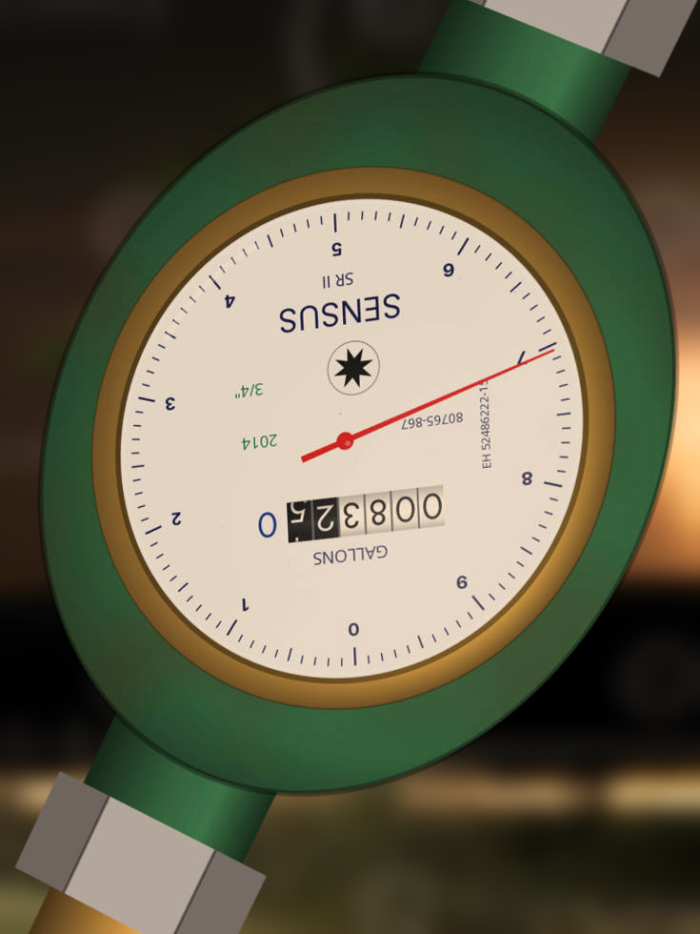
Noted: {"value": 83247.0, "unit": "gal"}
